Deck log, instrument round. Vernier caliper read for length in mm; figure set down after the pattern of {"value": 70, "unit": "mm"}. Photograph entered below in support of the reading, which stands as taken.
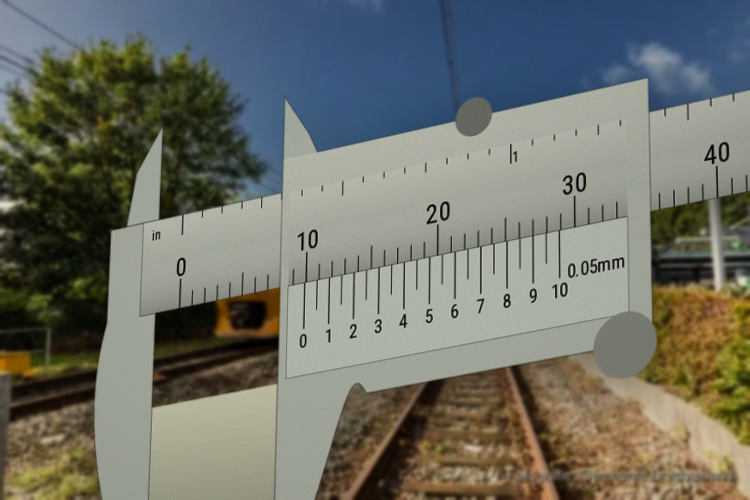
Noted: {"value": 9.9, "unit": "mm"}
